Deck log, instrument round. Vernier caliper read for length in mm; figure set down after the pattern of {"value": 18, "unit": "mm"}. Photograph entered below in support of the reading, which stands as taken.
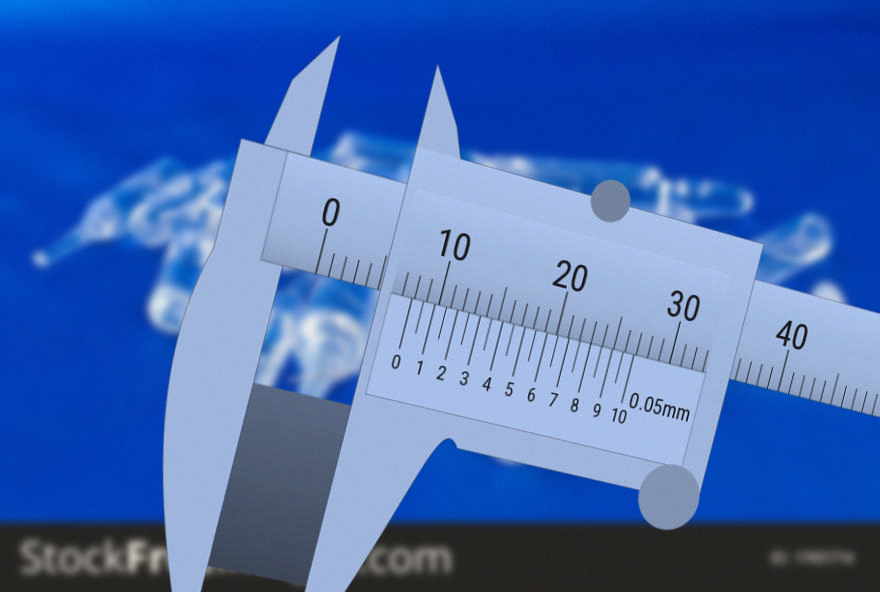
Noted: {"value": 7.8, "unit": "mm"}
